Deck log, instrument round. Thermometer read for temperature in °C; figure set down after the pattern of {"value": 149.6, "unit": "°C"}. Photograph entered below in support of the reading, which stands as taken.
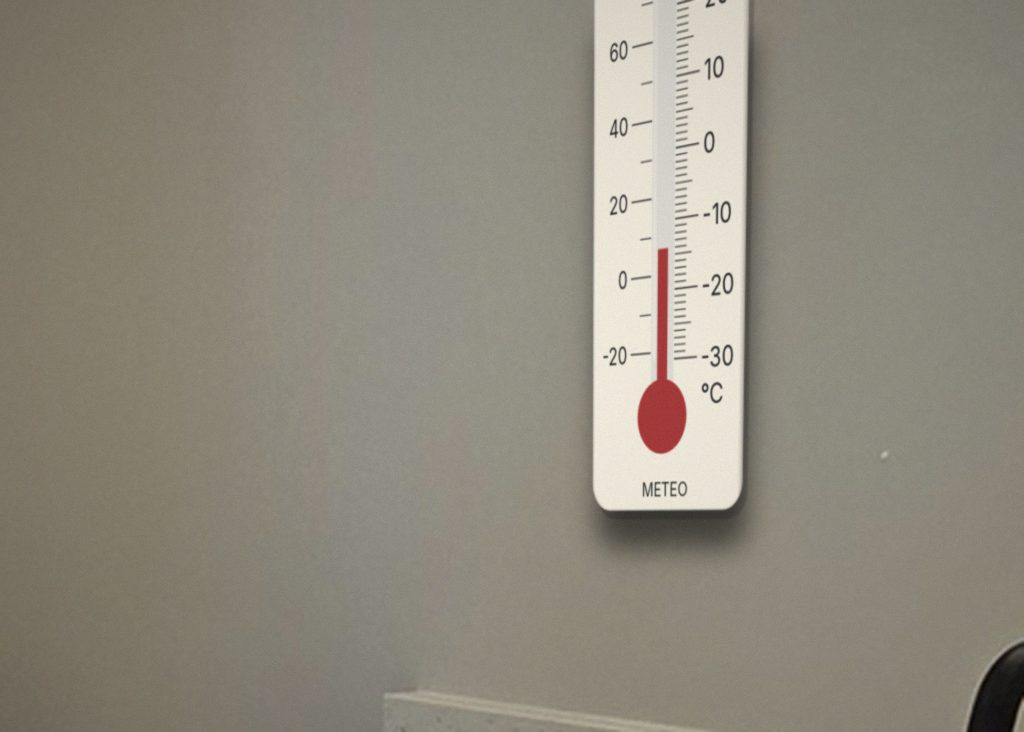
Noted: {"value": -14, "unit": "°C"}
